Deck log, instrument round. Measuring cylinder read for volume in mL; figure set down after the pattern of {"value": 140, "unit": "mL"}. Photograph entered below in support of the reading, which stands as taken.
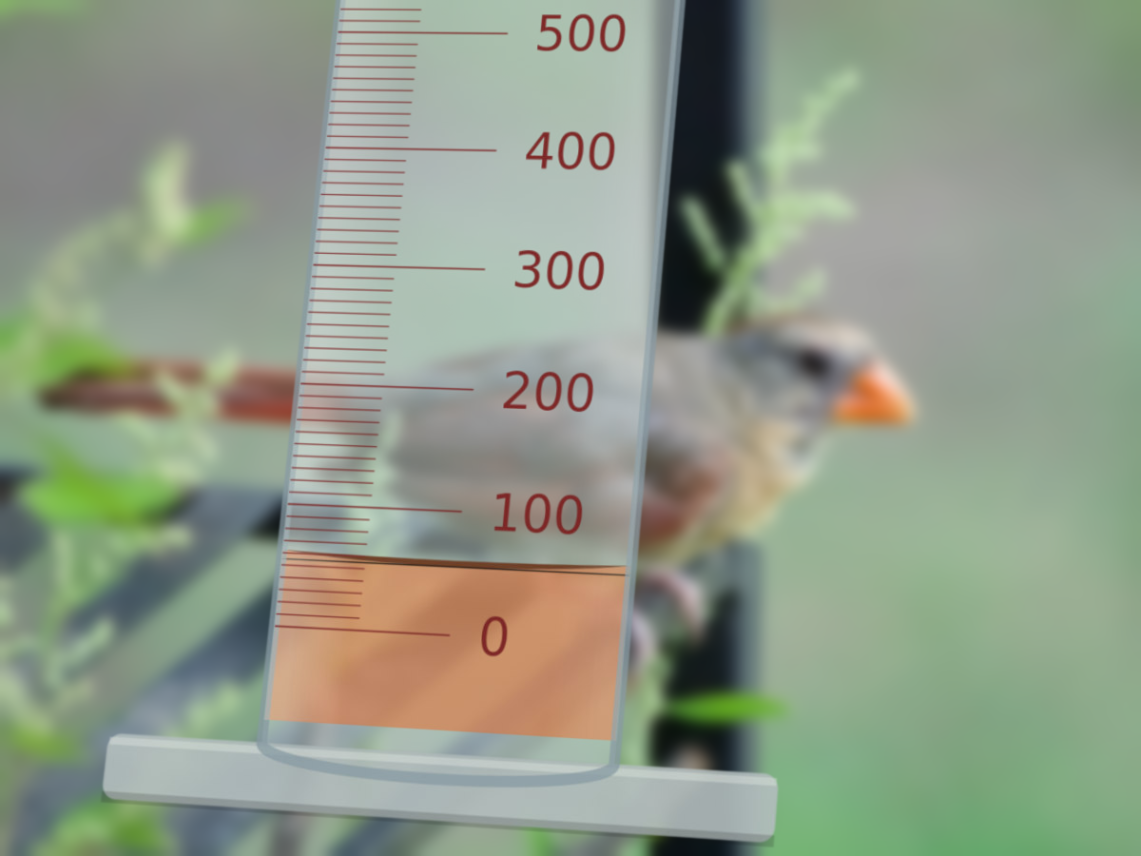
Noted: {"value": 55, "unit": "mL"}
